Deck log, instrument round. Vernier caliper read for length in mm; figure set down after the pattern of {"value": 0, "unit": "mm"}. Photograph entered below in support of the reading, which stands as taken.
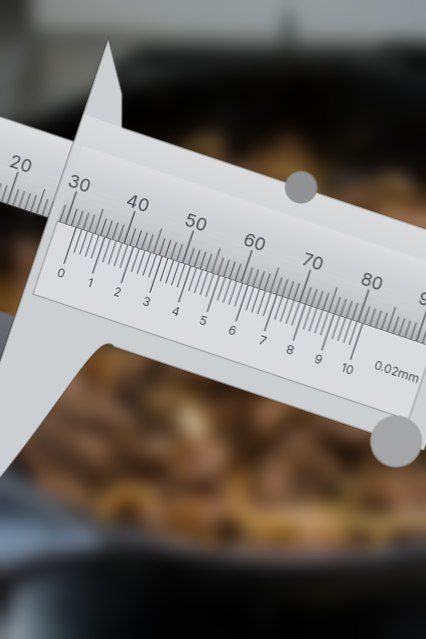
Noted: {"value": 31.8, "unit": "mm"}
